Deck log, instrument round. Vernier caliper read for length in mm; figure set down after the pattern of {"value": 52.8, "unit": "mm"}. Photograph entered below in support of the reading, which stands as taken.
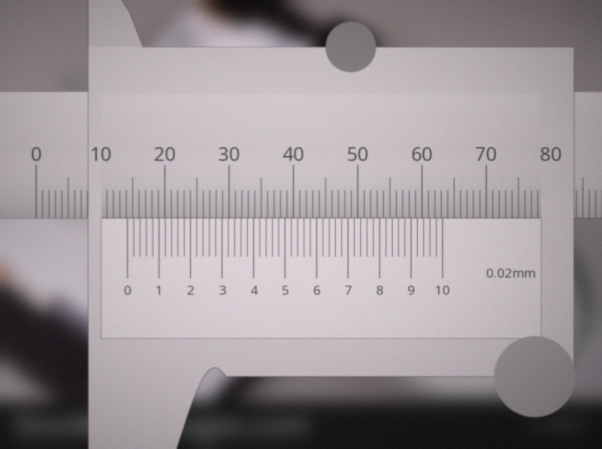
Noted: {"value": 14.2, "unit": "mm"}
